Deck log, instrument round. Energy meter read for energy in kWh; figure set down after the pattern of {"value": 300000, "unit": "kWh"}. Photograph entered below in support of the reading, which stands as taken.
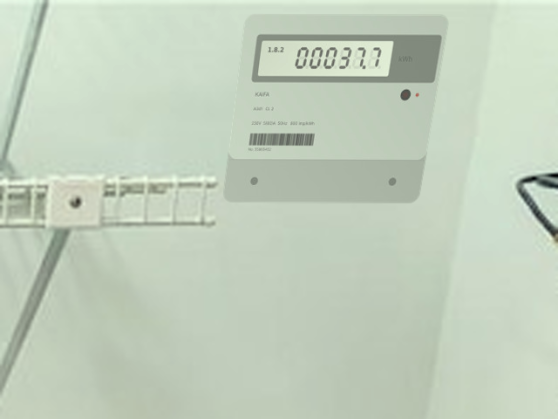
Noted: {"value": 37.7, "unit": "kWh"}
